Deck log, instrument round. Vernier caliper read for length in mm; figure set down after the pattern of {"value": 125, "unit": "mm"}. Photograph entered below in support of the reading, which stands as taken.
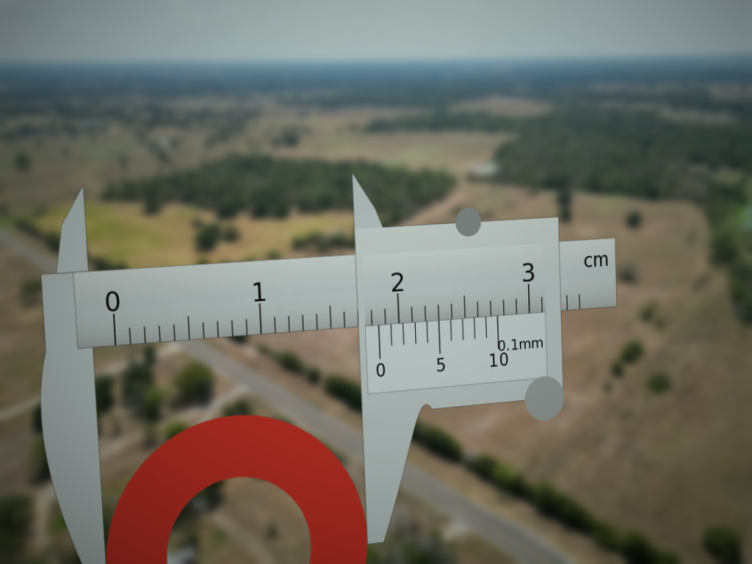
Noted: {"value": 18.5, "unit": "mm"}
